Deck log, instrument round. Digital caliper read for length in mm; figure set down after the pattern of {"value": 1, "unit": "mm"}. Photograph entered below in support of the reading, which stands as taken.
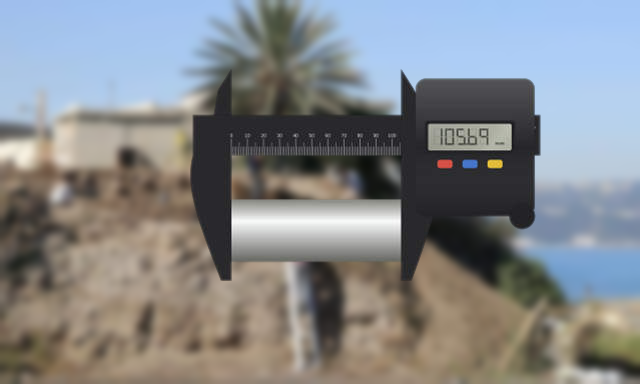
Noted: {"value": 105.69, "unit": "mm"}
